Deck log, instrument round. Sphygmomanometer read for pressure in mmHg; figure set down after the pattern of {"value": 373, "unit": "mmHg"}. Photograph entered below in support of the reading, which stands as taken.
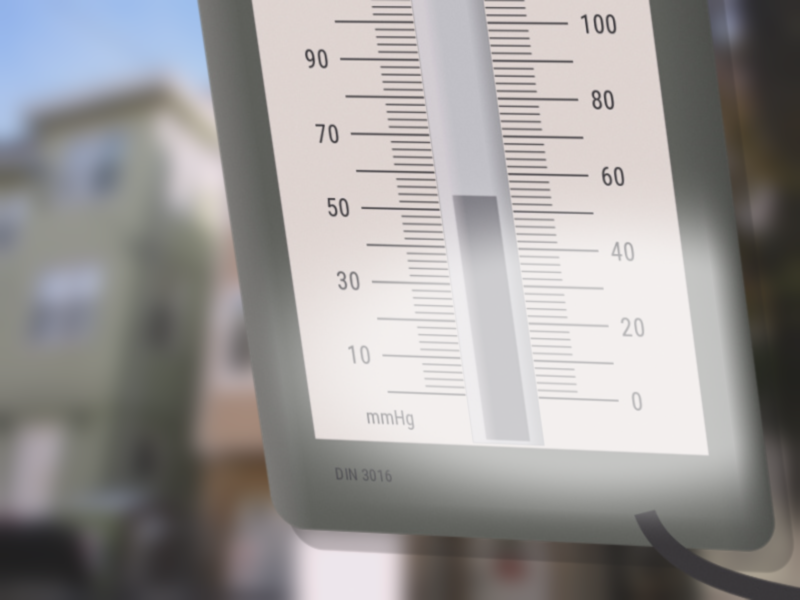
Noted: {"value": 54, "unit": "mmHg"}
